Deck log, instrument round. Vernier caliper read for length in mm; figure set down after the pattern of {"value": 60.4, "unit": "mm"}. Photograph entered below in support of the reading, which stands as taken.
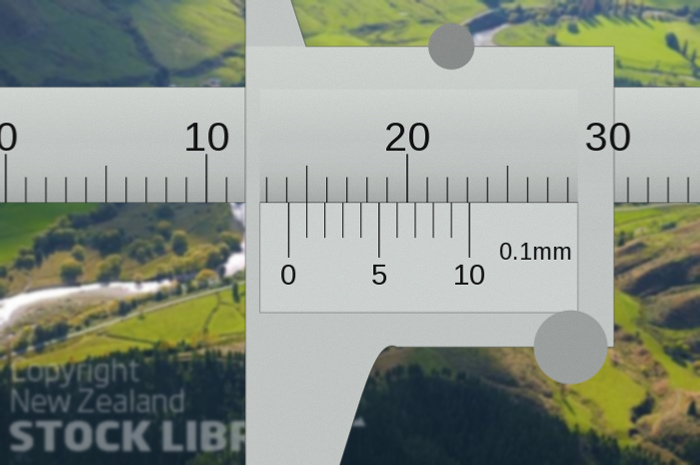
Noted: {"value": 14.1, "unit": "mm"}
